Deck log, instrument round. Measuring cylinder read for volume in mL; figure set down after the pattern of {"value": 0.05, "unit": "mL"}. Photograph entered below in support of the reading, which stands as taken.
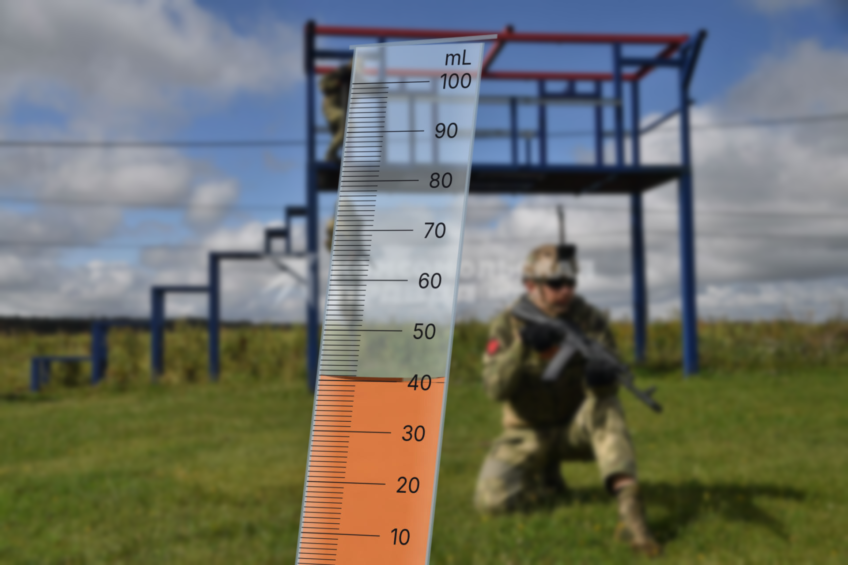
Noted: {"value": 40, "unit": "mL"}
